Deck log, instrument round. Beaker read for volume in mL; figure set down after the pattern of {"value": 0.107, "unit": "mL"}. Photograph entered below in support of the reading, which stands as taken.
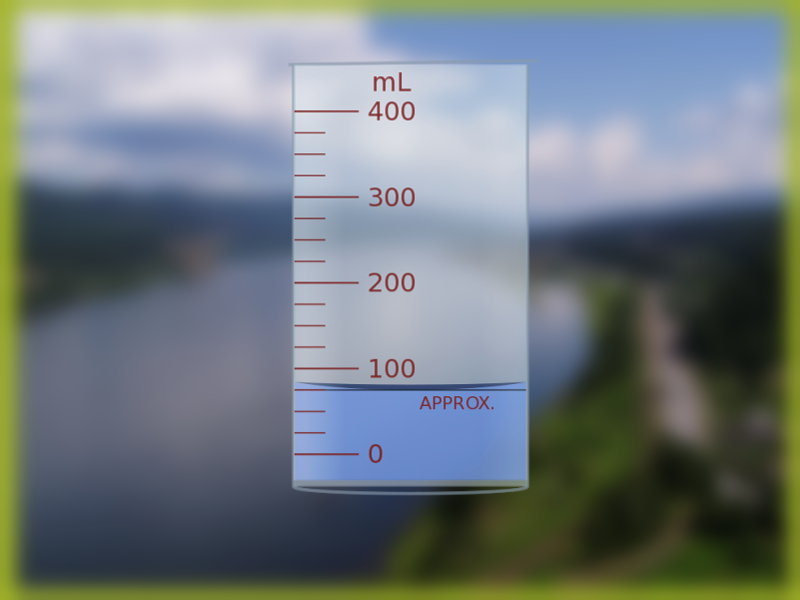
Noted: {"value": 75, "unit": "mL"}
